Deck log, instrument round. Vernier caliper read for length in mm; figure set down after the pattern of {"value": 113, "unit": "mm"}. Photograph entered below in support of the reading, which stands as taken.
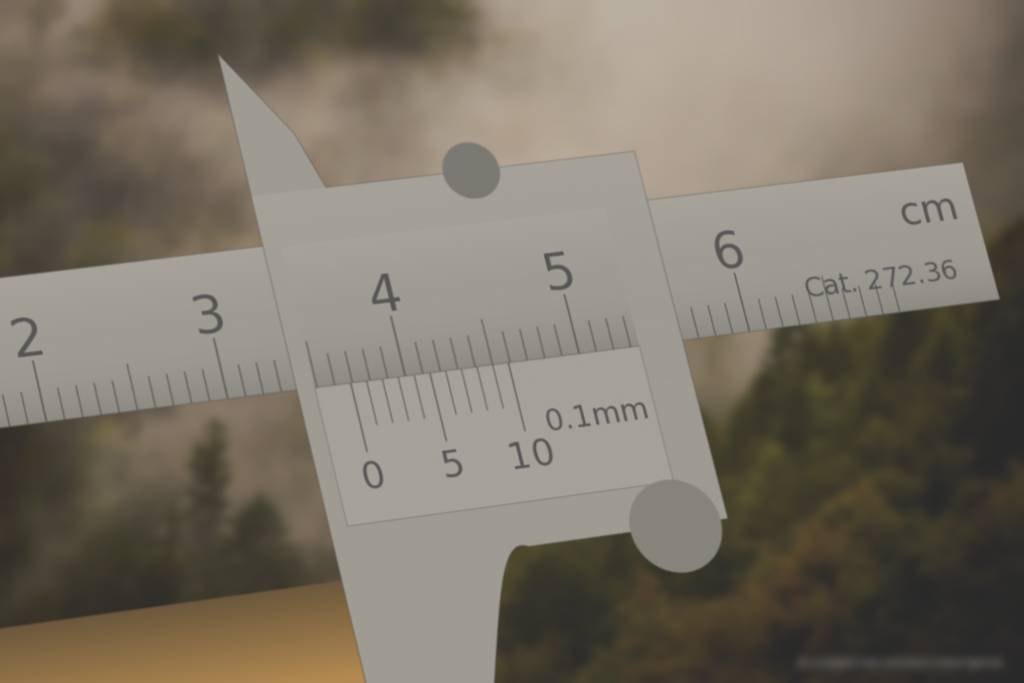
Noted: {"value": 36.9, "unit": "mm"}
